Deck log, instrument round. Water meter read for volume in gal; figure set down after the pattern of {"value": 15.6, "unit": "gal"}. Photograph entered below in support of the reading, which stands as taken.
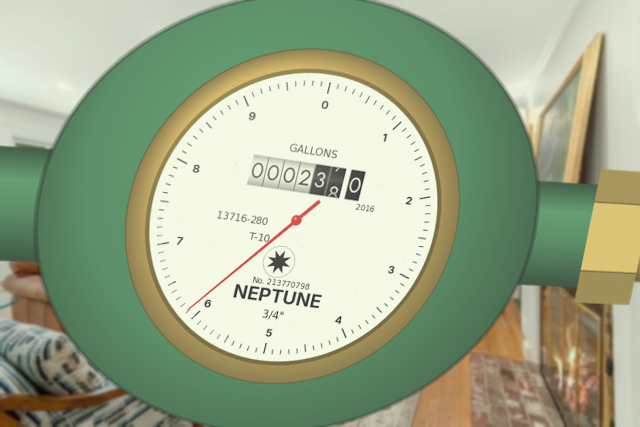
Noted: {"value": 2376.1, "unit": "gal"}
